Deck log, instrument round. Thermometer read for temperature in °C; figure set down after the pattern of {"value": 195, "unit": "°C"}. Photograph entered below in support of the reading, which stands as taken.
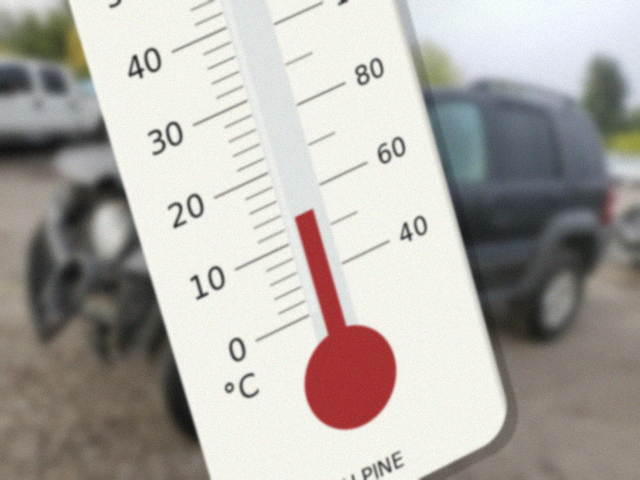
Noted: {"value": 13, "unit": "°C"}
